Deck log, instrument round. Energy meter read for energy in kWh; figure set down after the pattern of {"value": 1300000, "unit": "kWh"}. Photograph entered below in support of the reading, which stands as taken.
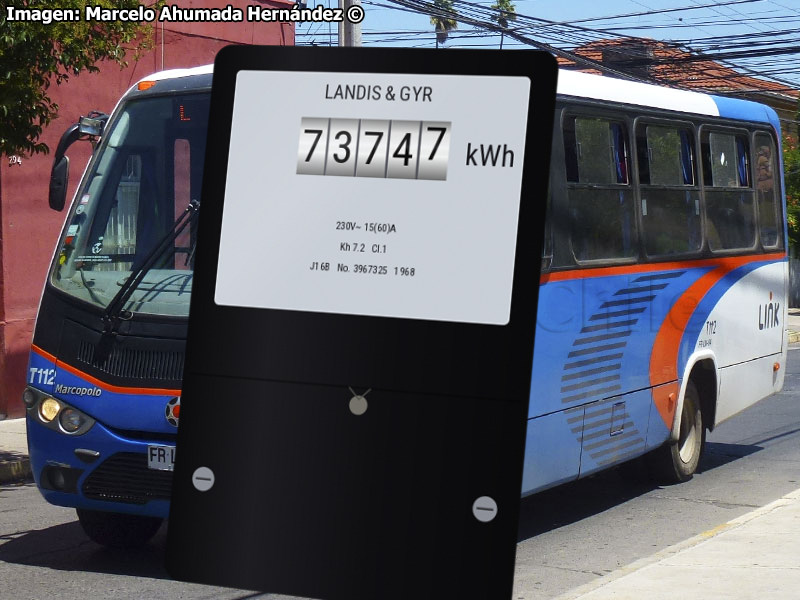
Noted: {"value": 73747, "unit": "kWh"}
